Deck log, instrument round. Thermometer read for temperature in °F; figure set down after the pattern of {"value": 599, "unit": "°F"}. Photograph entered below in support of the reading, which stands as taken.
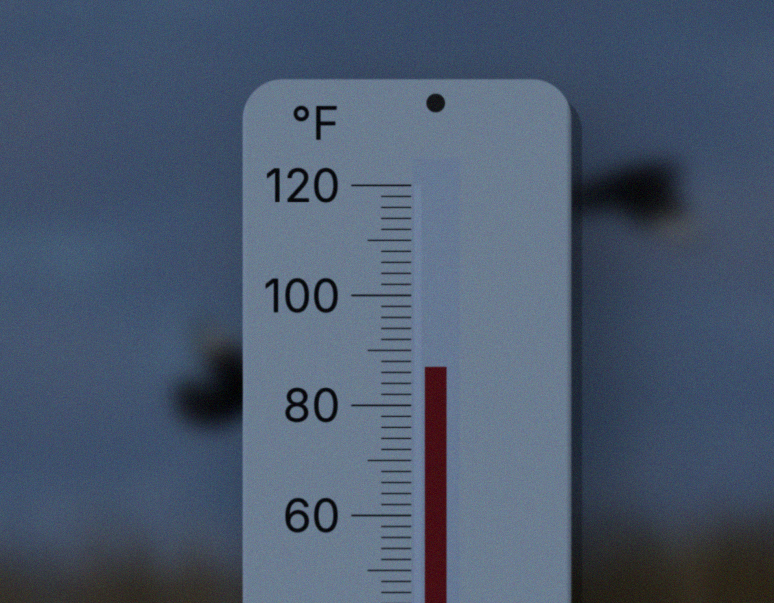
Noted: {"value": 87, "unit": "°F"}
